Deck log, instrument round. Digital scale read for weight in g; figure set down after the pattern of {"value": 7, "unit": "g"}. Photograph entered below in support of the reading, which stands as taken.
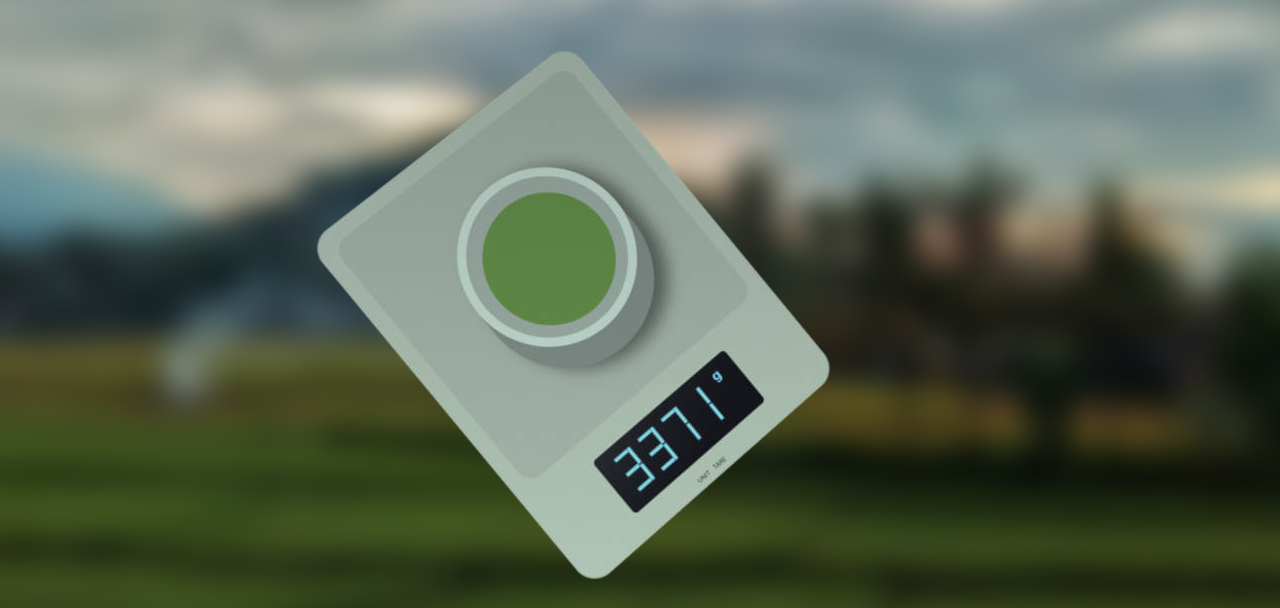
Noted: {"value": 3371, "unit": "g"}
